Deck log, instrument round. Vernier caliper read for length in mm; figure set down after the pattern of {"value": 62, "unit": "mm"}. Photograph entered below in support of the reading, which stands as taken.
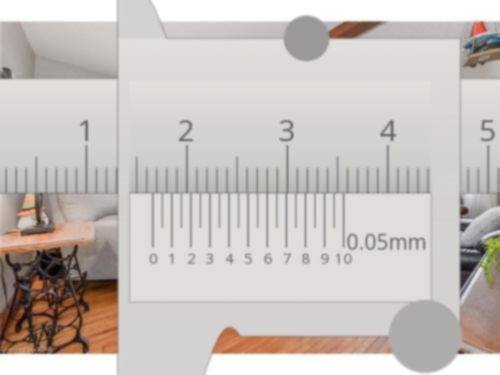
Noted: {"value": 16.6, "unit": "mm"}
